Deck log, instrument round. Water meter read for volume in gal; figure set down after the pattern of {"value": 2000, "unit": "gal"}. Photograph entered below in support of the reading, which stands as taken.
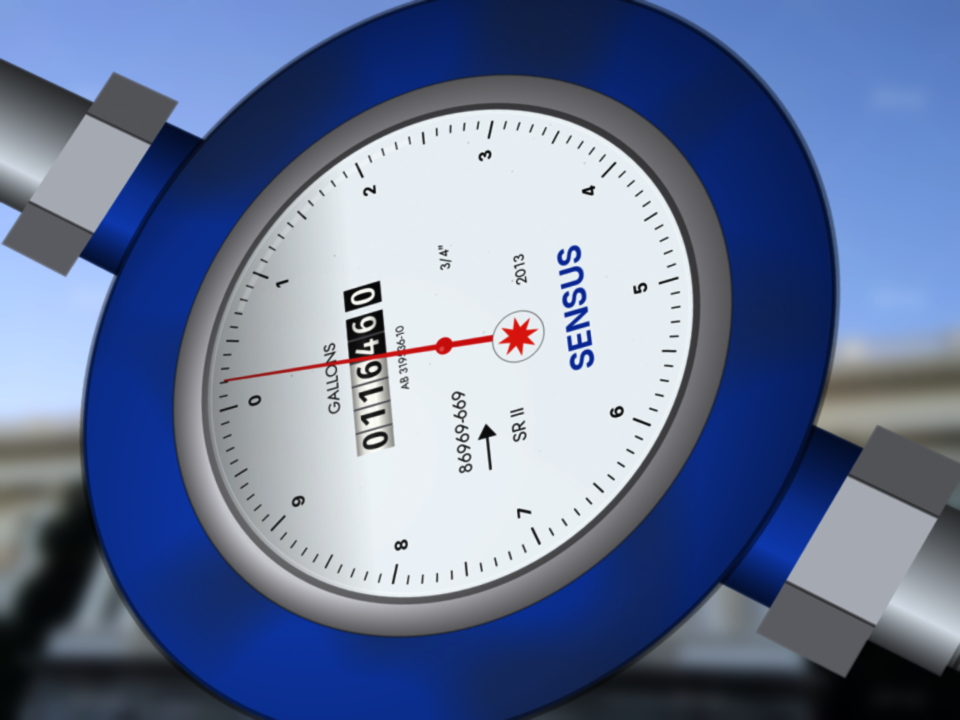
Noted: {"value": 116460.2, "unit": "gal"}
